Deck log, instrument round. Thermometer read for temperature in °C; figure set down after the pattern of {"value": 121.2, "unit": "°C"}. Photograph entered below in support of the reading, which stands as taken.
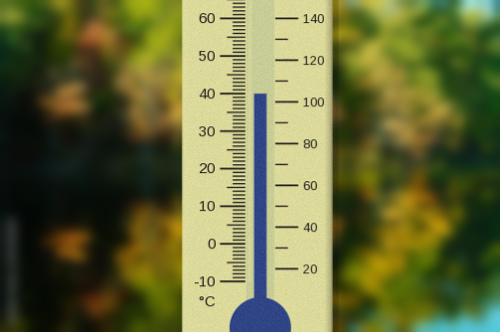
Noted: {"value": 40, "unit": "°C"}
